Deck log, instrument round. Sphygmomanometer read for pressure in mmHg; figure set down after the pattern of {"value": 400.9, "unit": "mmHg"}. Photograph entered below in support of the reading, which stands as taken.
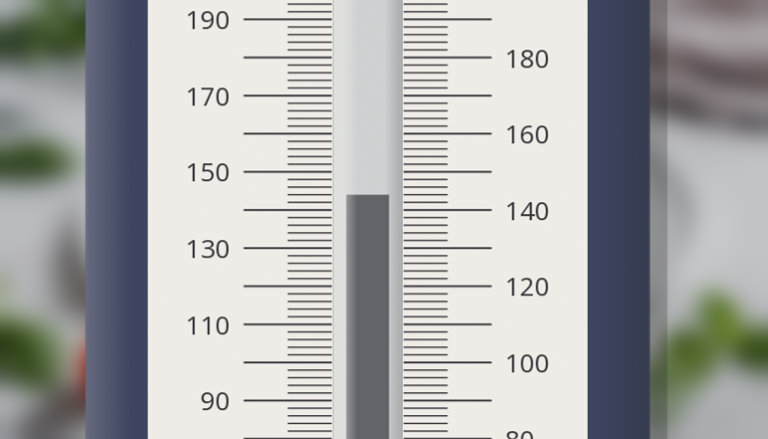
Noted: {"value": 144, "unit": "mmHg"}
